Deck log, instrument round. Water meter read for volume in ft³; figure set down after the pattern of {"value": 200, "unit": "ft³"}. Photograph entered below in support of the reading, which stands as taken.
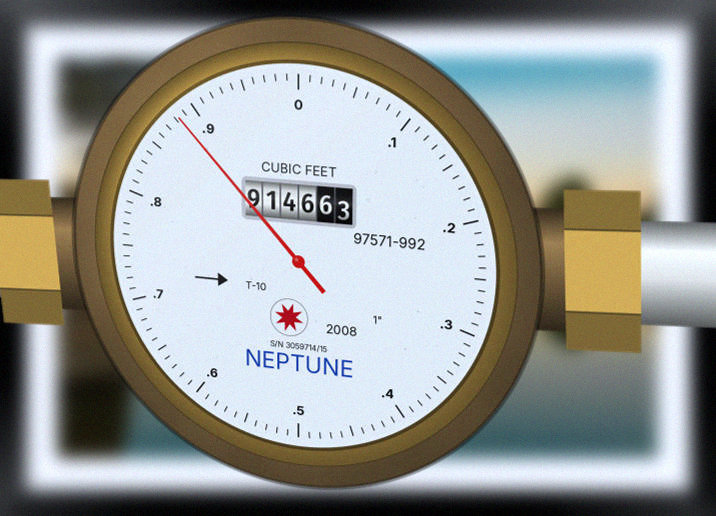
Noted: {"value": 914662.88, "unit": "ft³"}
